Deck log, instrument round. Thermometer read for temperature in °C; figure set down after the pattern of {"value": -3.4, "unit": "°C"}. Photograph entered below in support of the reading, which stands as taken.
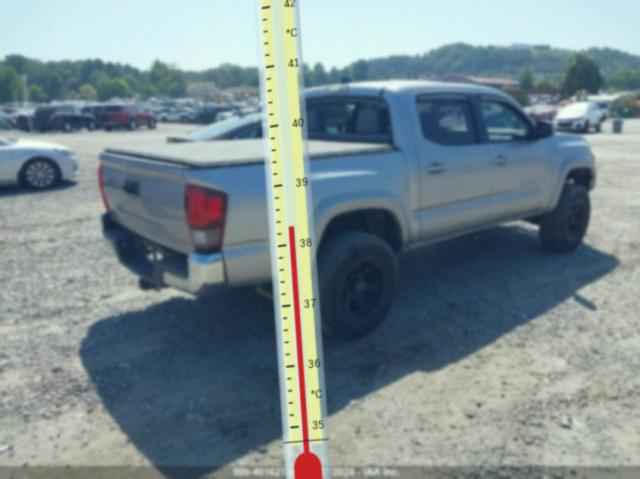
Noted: {"value": 38.3, "unit": "°C"}
